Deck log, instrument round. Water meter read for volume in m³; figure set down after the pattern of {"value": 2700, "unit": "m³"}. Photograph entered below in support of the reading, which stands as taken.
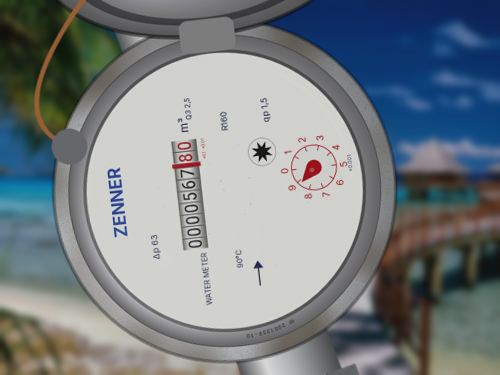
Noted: {"value": 567.808, "unit": "m³"}
